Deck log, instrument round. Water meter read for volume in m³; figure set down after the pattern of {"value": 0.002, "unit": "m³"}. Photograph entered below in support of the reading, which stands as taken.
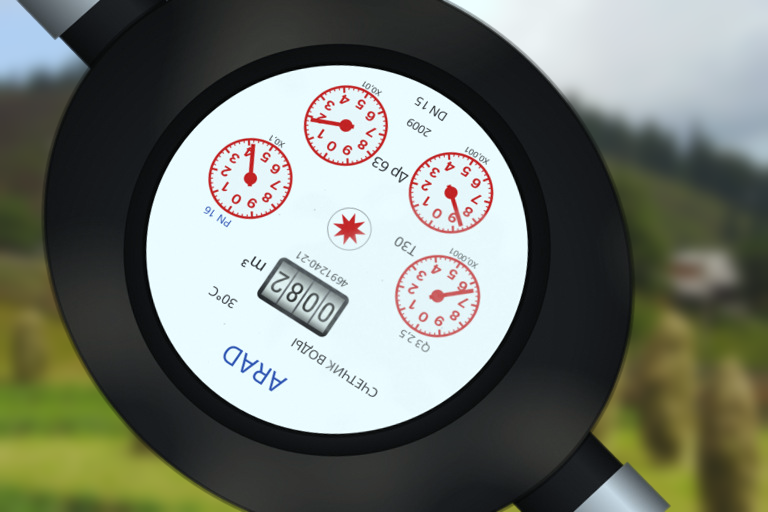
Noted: {"value": 82.4186, "unit": "m³"}
